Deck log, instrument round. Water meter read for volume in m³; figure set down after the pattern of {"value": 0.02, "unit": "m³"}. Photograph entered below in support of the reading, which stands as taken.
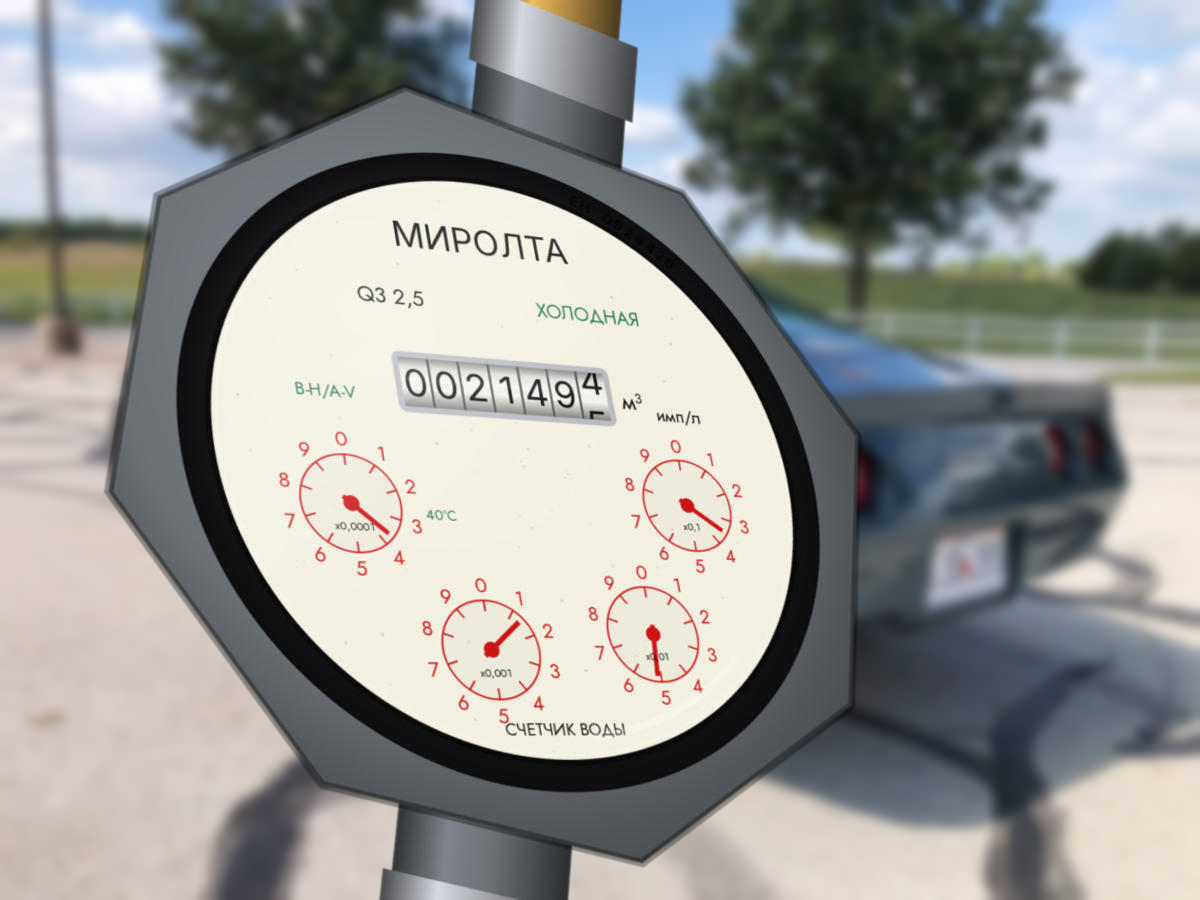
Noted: {"value": 21494.3513, "unit": "m³"}
